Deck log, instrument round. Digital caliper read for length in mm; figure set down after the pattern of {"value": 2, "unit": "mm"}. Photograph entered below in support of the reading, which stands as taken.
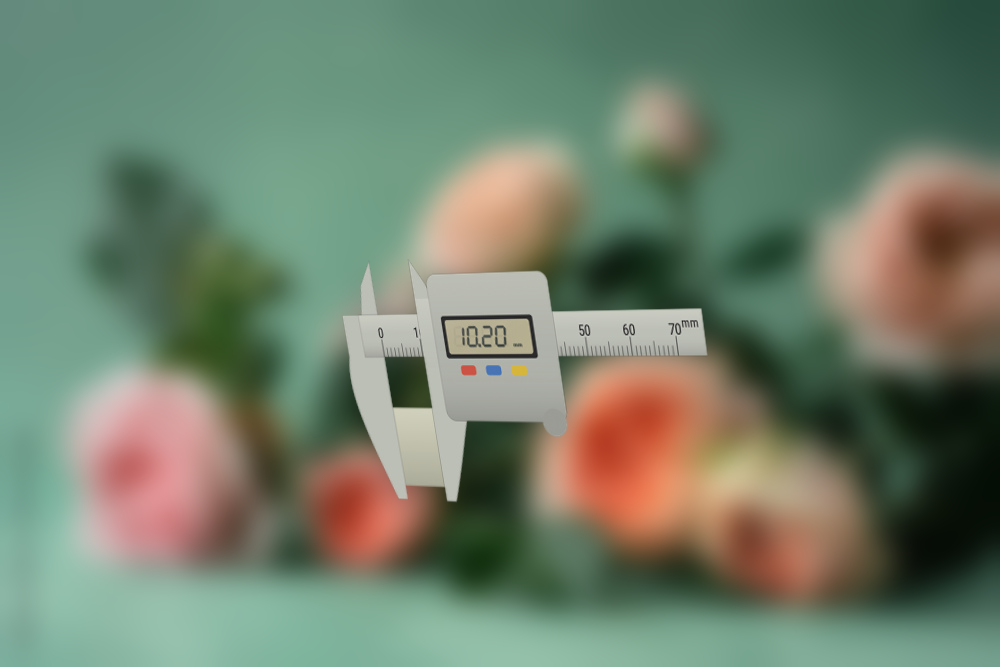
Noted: {"value": 10.20, "unit": "mm"}
